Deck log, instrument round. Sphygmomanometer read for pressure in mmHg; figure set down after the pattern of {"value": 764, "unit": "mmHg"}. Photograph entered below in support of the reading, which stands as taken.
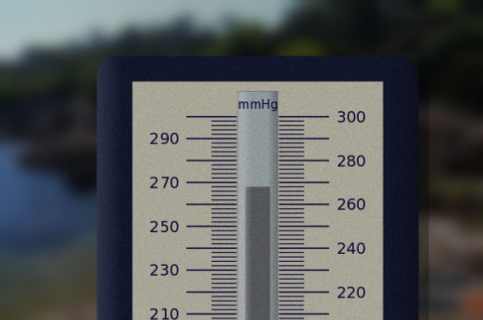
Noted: {"value": 268, "unit": "mmHg"}
